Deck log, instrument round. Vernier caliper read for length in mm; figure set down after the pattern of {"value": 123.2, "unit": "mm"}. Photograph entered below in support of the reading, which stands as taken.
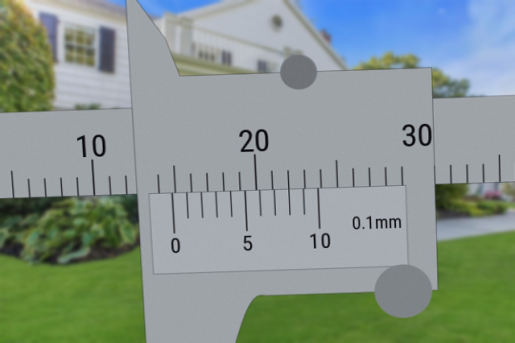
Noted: {"value": 14.8, "unit": "mm"}
